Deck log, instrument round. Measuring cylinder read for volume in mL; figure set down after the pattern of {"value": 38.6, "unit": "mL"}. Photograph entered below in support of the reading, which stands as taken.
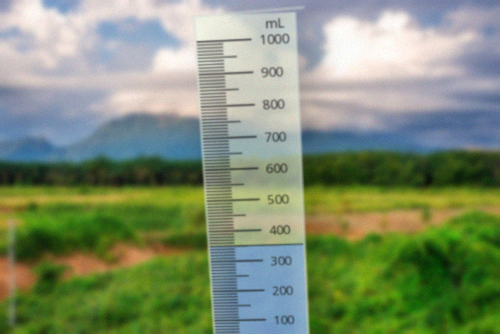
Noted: {"value": 350, "unit": "mL"}
